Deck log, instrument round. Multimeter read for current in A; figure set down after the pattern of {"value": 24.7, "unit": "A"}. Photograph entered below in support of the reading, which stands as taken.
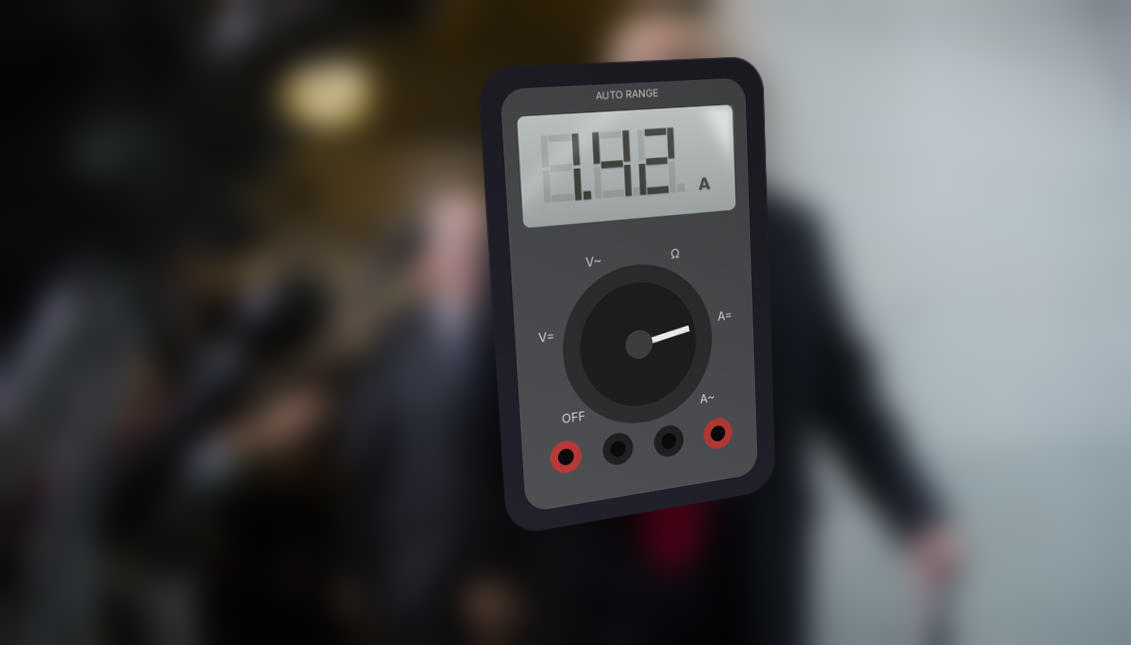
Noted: {"value": 1.42, "unit": "A"}
